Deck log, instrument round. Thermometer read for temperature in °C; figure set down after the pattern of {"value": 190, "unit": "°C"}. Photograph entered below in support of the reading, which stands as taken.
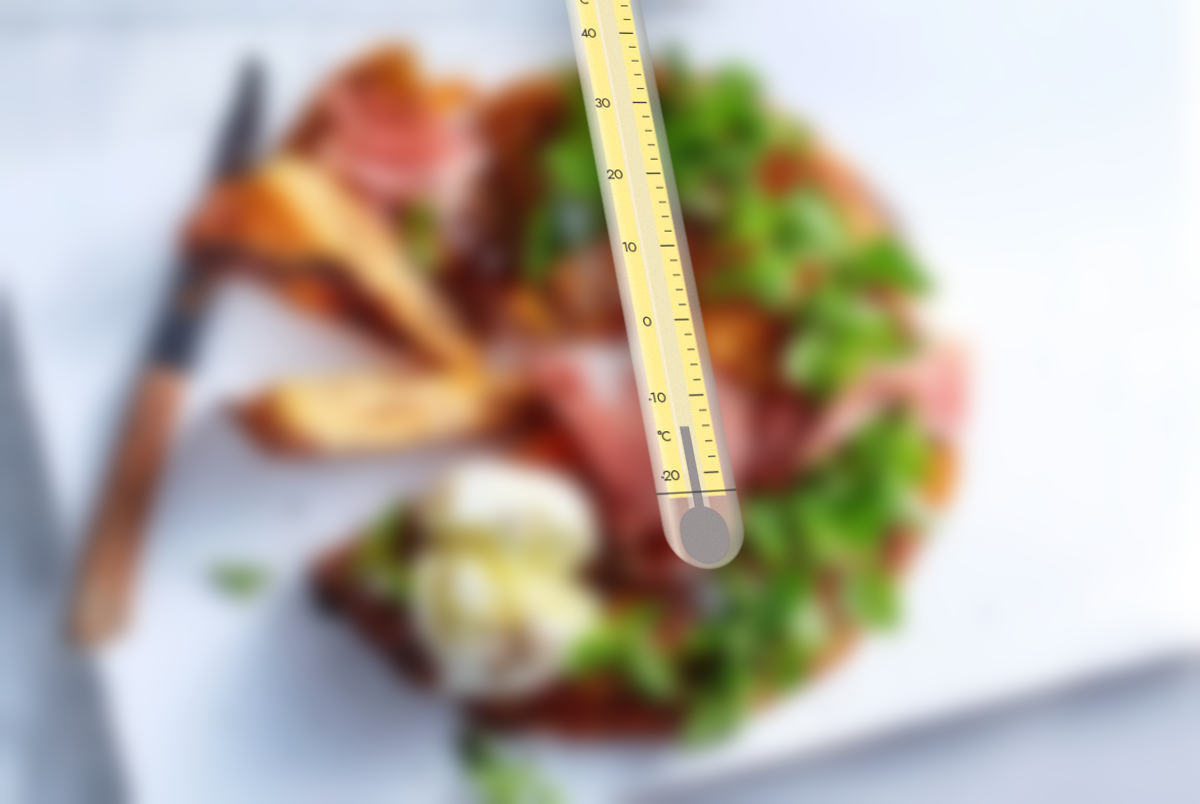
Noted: {"value": -14, "unit": "°C"}
